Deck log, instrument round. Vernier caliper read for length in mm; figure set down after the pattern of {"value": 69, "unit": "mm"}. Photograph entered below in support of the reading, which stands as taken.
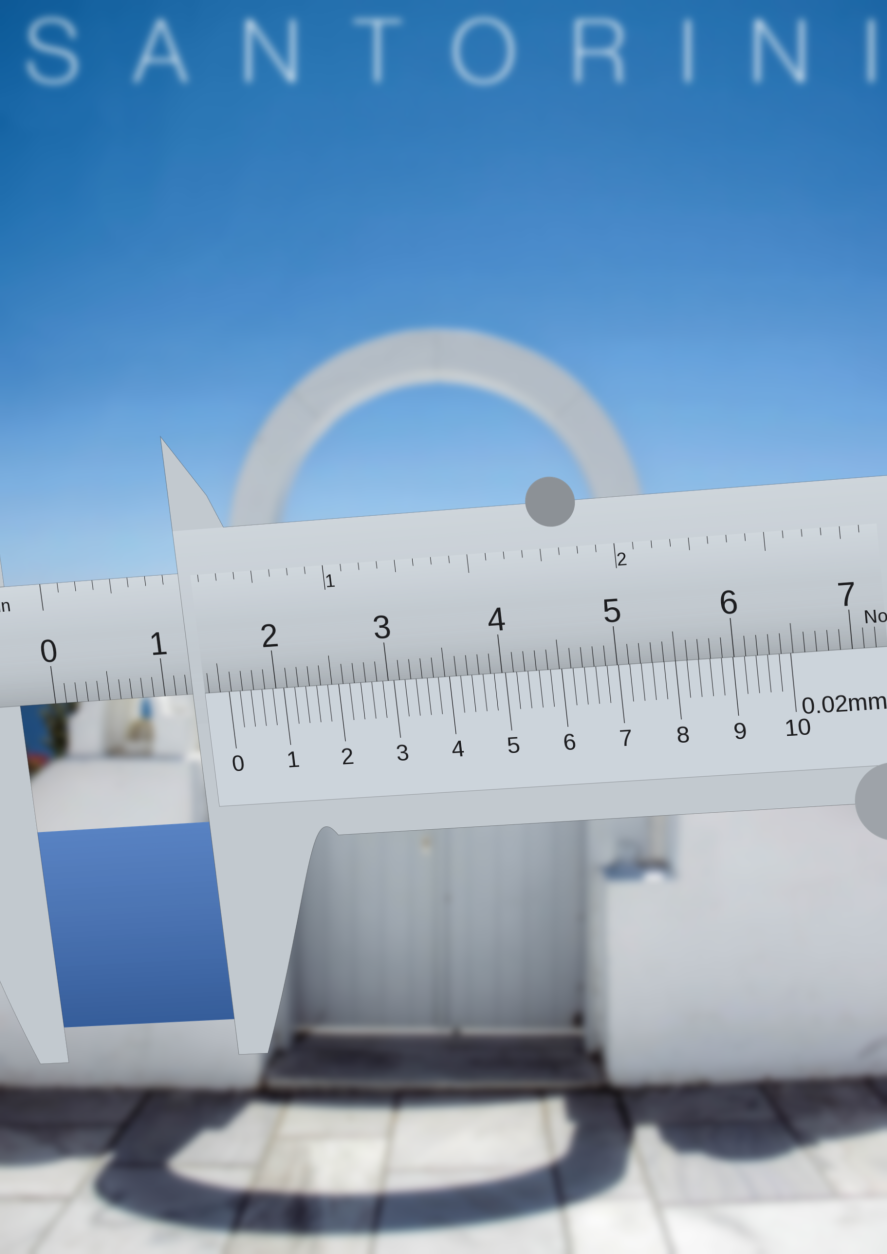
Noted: {"value": 15.8, "unit": "mm"}
